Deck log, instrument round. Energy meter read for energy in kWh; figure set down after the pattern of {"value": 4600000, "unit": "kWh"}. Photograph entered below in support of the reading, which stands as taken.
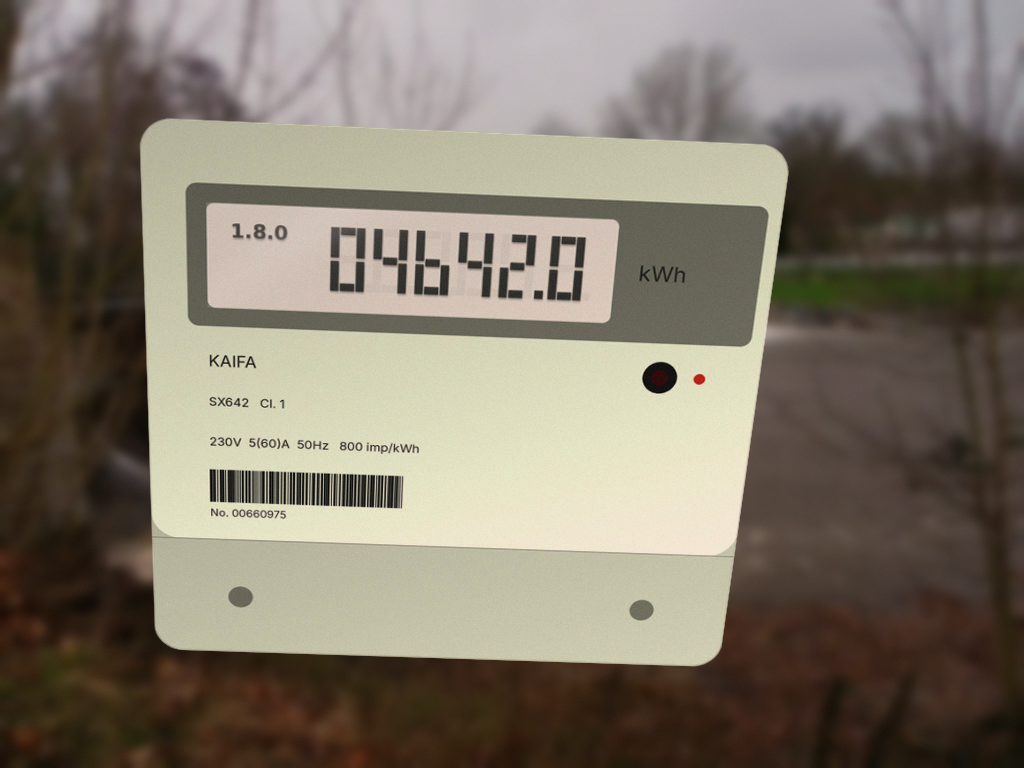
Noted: {"value": 4642.0, "unit": "kWh"}
